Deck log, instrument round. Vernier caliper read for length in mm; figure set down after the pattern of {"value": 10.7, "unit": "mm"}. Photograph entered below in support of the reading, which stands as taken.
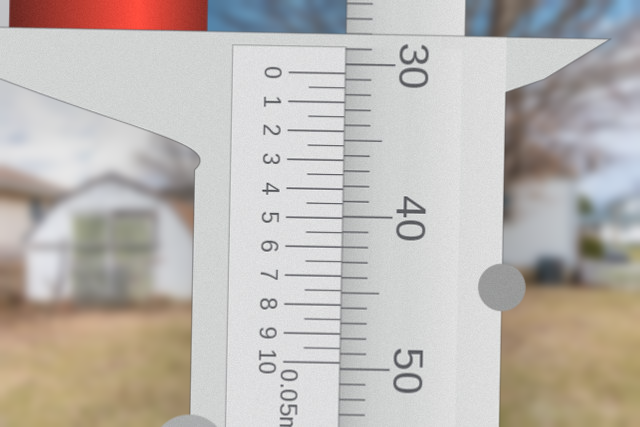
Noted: {"value": 30.6, "unit": "mm"}
